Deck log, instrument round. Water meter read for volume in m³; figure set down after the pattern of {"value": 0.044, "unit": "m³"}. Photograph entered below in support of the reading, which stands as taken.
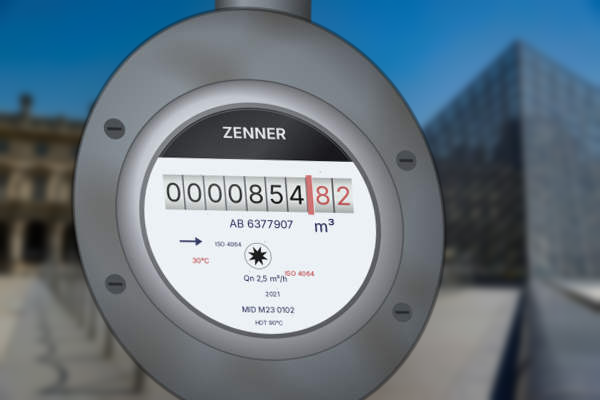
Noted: {"value": 854.82, "unit": "m³"}
